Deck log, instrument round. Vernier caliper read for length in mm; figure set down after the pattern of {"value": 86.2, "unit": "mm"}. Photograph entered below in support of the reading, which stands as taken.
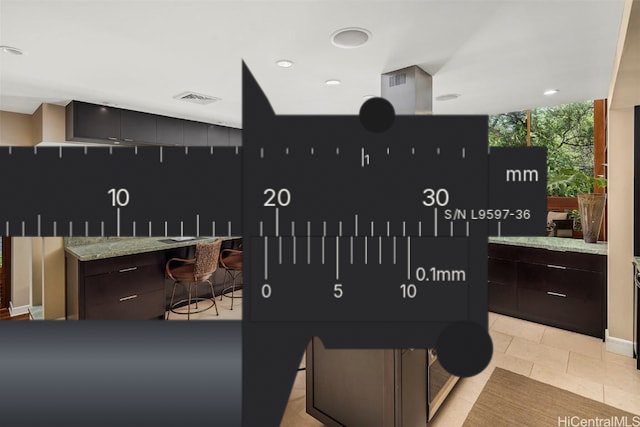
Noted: {"value": 19.3, "unit": "mm"}
